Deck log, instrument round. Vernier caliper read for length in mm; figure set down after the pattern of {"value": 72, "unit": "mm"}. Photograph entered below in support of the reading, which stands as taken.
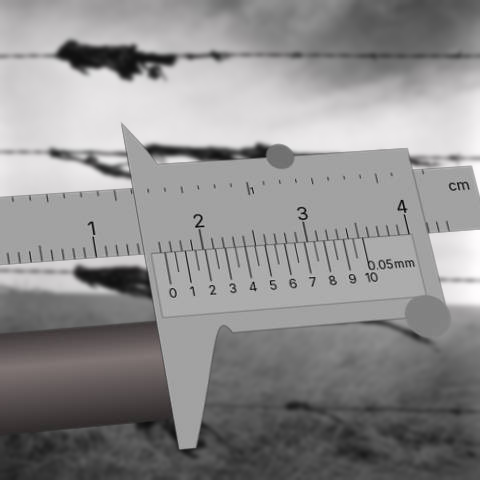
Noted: {"value": 16.4, "unit": "mm"}
